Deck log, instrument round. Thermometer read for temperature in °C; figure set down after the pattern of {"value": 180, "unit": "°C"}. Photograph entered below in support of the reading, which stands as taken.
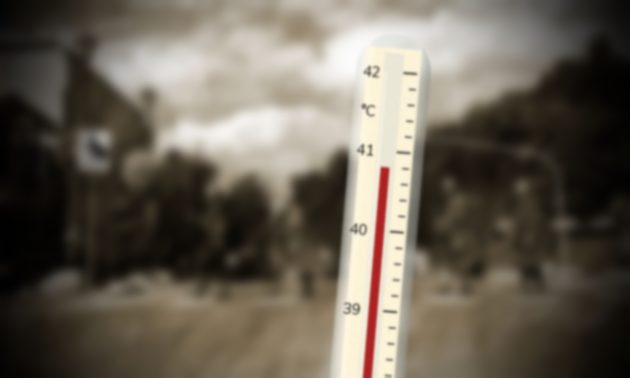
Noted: {"value": 40.8, "unit": "°C"}
